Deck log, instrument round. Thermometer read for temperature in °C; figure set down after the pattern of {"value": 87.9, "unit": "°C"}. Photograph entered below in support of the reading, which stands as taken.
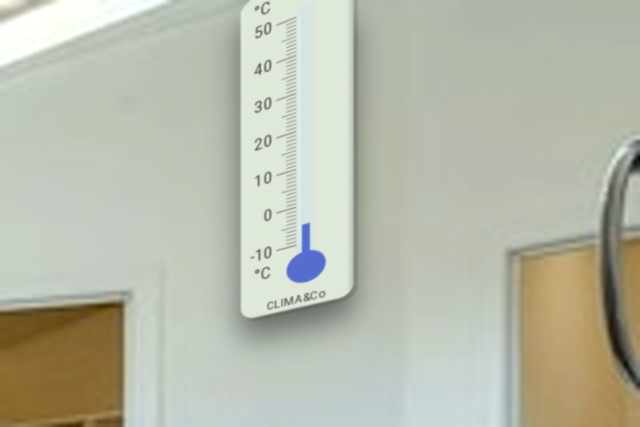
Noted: {"value": -5, "unit": "°C"}
